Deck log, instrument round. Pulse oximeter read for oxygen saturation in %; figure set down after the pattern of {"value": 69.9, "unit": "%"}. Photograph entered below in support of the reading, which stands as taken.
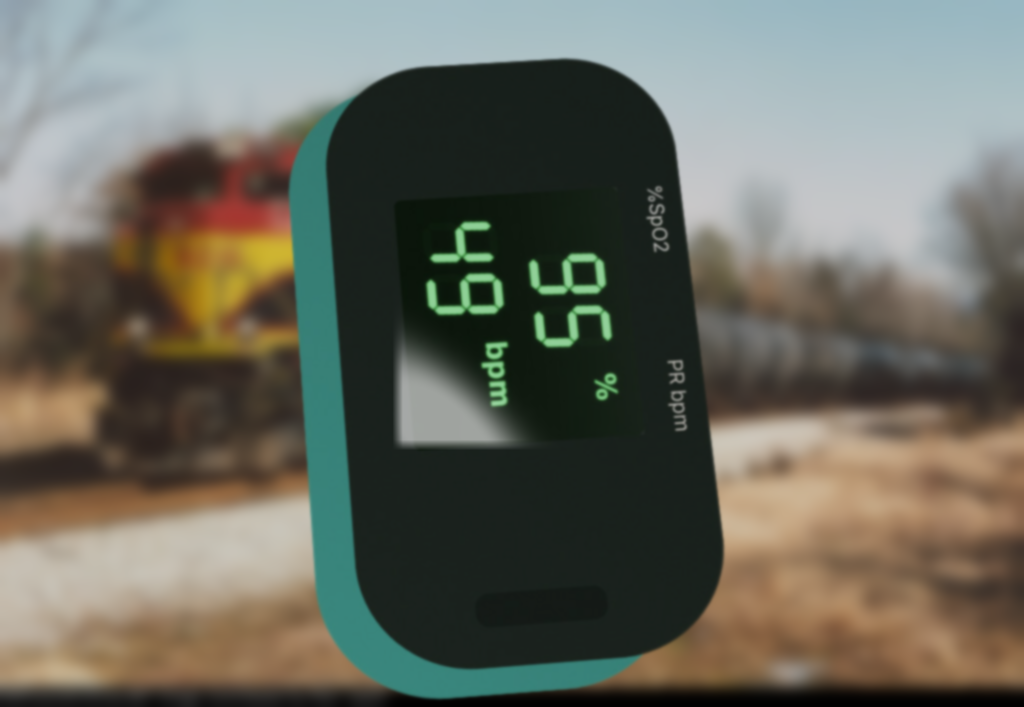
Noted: {"value": 95, "unit": "%"}
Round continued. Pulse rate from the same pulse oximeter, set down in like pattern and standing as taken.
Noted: {"value": 49, "unit": "bpm"}
